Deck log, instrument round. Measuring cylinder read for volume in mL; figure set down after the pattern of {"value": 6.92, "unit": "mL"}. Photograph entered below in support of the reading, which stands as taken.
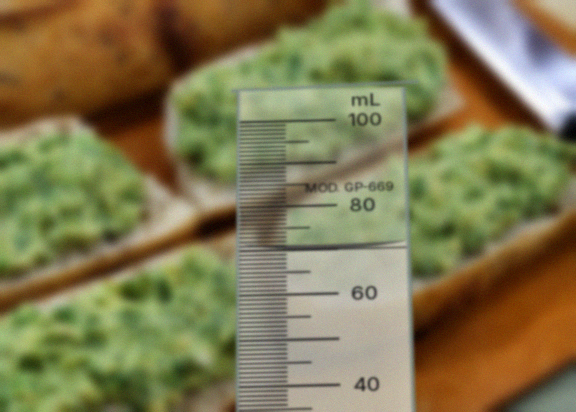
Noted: {"value": 70, "unit": "mL"}
